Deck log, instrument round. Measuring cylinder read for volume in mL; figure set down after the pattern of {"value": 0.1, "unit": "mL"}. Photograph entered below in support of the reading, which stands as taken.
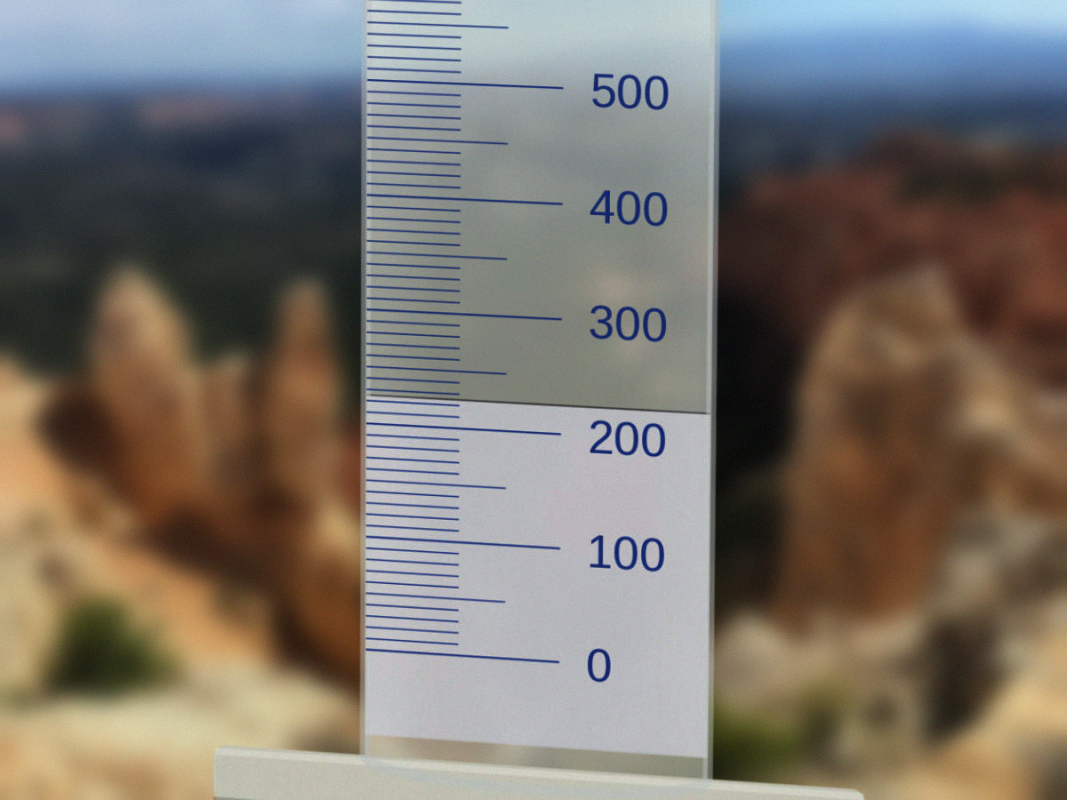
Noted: {"value": 225, "unit": "mL"}
